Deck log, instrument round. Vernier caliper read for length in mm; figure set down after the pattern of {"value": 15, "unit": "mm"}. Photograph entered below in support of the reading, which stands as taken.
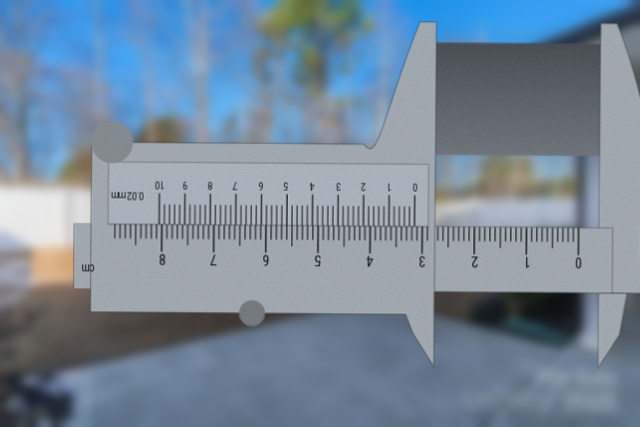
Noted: {"value": 31.5, "unit": "mm"}
